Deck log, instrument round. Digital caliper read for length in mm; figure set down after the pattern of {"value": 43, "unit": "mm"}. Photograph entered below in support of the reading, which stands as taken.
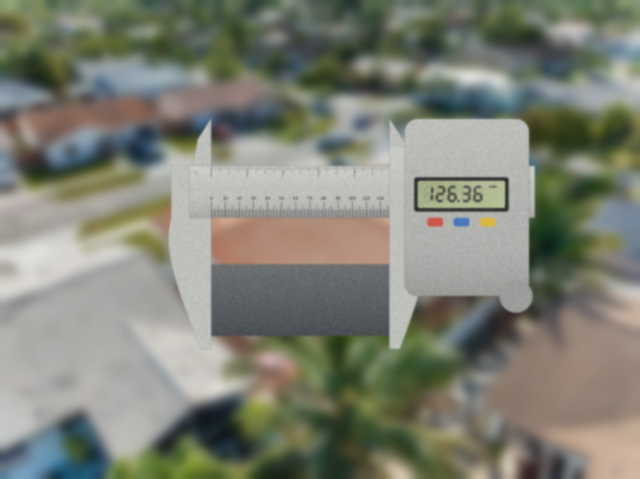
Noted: {"value": 126.36, "unit": "mm"}
